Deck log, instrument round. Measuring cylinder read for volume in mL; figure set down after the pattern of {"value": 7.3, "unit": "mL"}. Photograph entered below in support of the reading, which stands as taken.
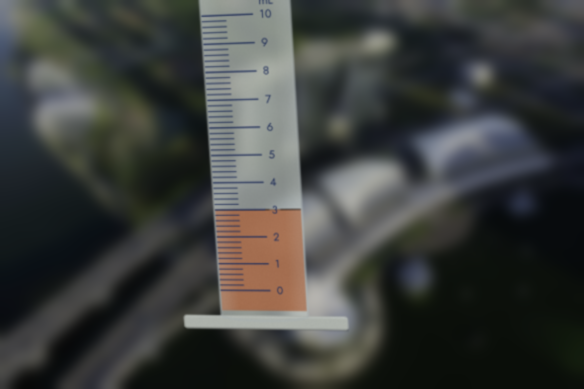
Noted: {"value": 3, "unit": "mL"}
